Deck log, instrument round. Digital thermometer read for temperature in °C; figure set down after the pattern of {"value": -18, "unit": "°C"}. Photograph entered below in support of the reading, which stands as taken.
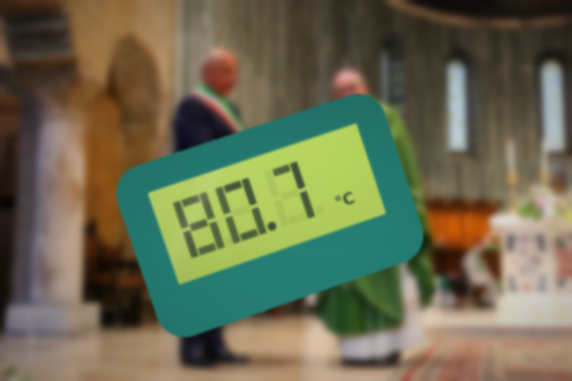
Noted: {"value": 80.7, "unit": "°C"}
